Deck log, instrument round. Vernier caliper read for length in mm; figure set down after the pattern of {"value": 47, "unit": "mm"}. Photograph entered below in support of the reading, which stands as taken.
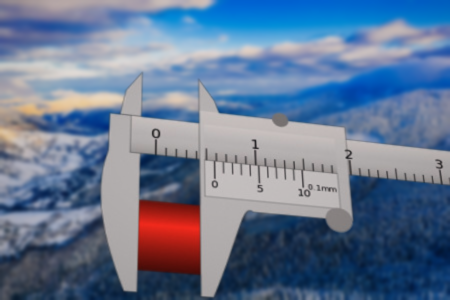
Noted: {"value": 5.8, "unit": "mm"}
